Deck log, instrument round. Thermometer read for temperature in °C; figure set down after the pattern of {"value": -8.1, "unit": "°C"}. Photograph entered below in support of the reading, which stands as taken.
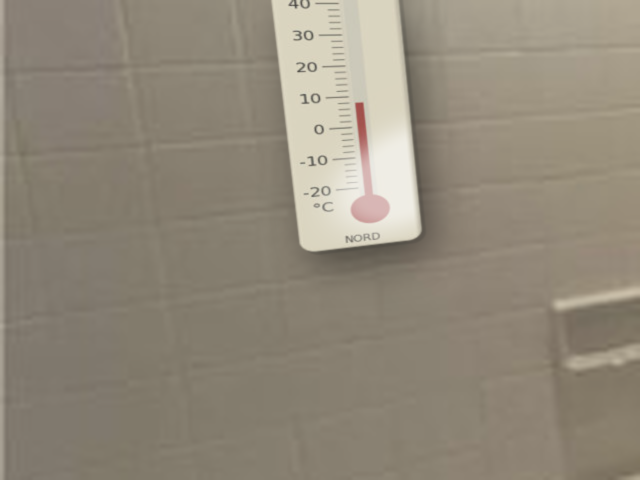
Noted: {"value": 8, "unit": "°C"}
